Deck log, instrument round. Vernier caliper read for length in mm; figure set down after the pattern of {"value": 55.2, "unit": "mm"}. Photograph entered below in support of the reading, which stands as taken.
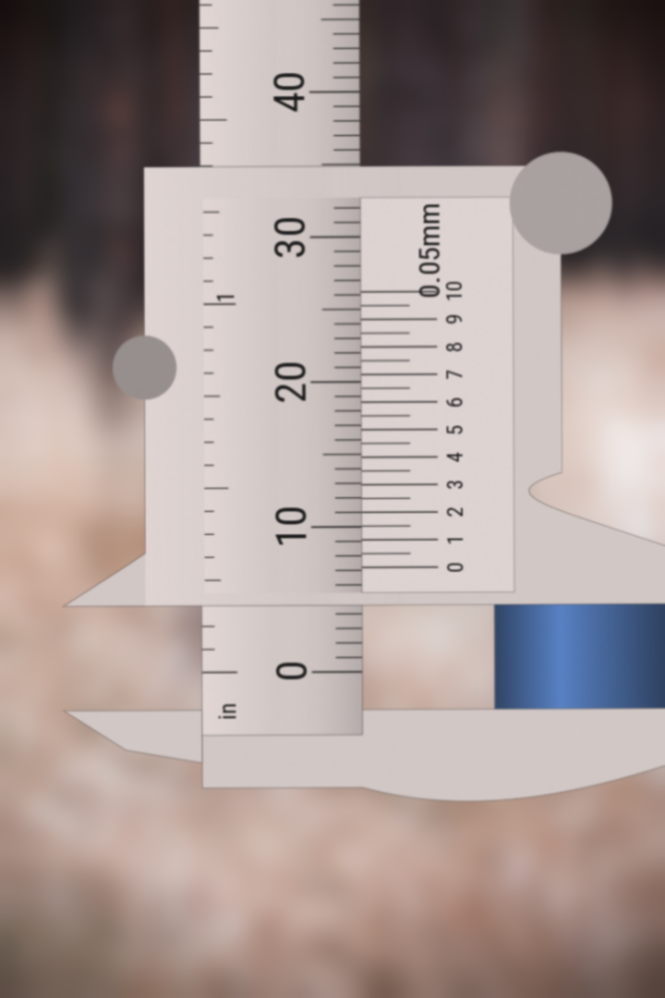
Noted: {"value": 7.2, "unit": "mm"}
